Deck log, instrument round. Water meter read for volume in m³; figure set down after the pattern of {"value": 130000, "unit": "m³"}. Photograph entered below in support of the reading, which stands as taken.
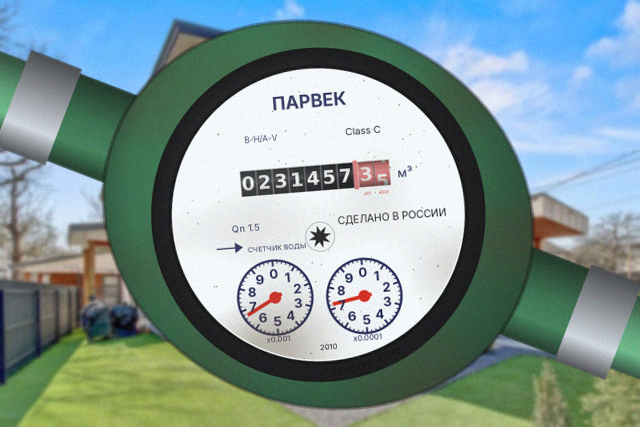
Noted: {"value": 231457.3467, "unit": "m³"}
